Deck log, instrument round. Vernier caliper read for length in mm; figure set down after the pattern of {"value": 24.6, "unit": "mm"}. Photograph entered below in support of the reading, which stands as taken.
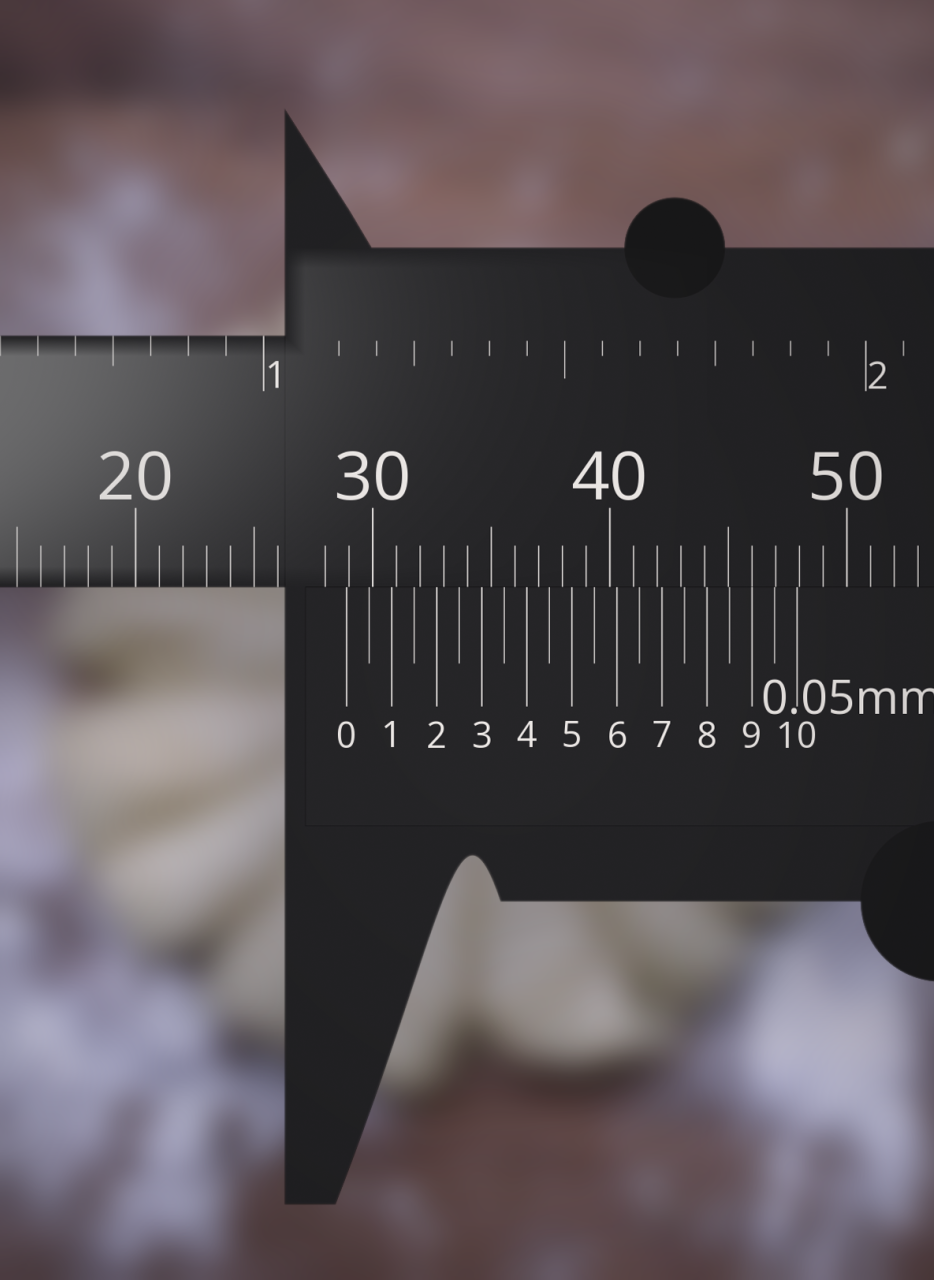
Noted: {"value": 28.90, "unit": "mm"}
